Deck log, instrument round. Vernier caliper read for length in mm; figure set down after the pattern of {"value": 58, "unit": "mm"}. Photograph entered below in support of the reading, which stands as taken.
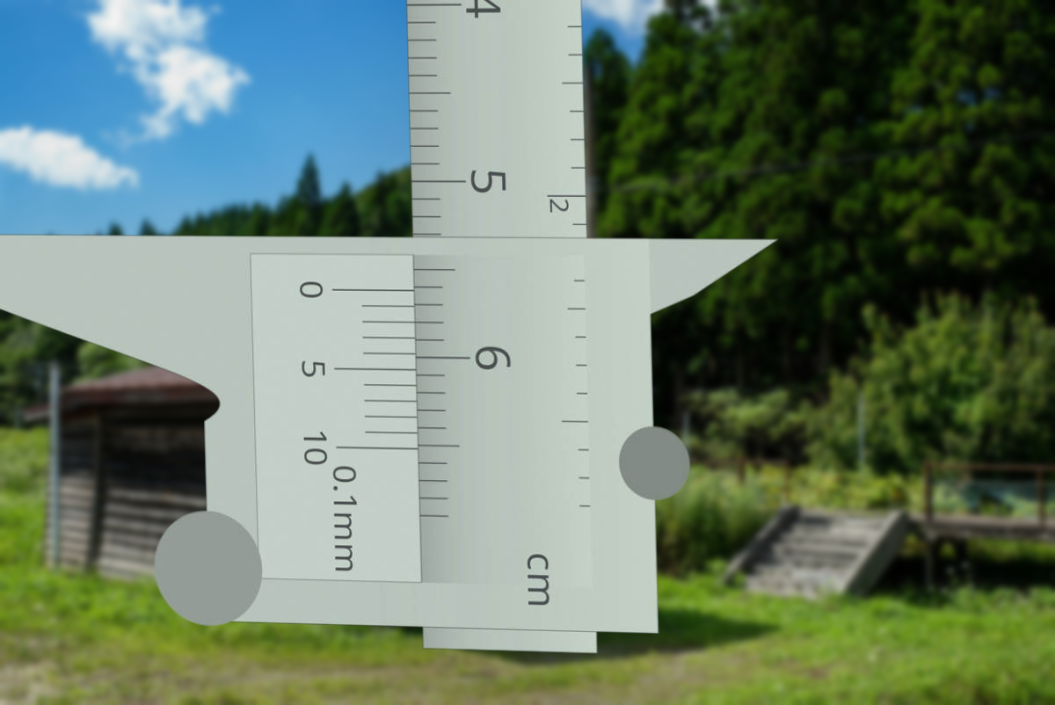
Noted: {"value": 56.2, "unit": "mm"}
